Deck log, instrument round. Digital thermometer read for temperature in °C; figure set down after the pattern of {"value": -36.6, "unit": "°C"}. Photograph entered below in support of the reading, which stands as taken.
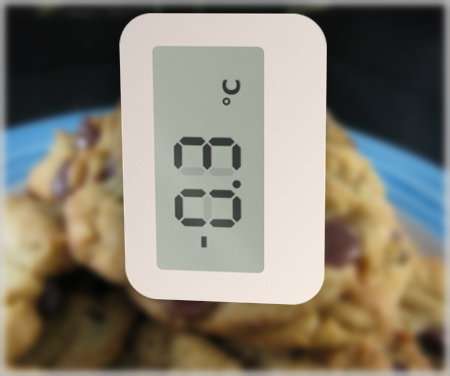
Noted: {"value": -0.3, "unit": "°C"}
